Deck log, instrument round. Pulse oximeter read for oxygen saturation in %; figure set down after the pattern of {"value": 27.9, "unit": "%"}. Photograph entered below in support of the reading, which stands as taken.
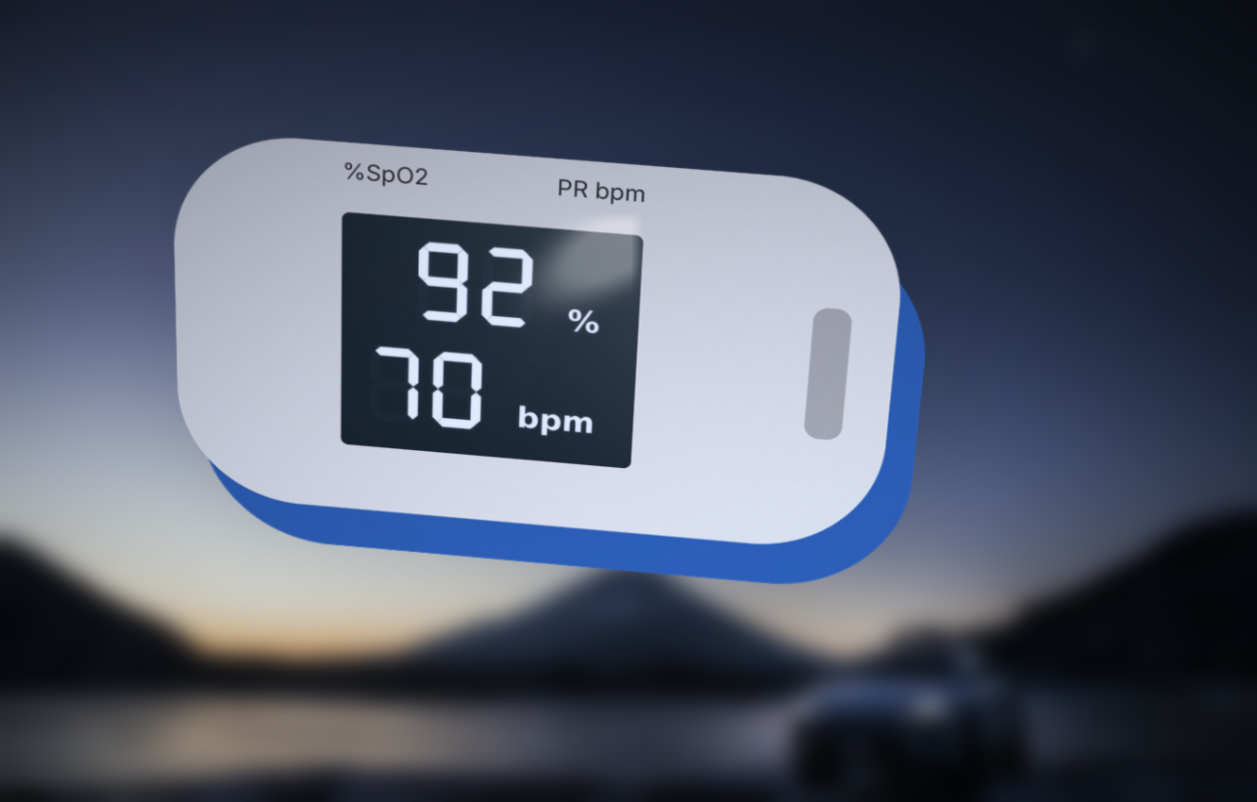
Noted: {"value": 92, "unit": "%"}
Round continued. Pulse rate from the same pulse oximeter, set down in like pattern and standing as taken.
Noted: {"value": 70, "unit": "bpm"}
